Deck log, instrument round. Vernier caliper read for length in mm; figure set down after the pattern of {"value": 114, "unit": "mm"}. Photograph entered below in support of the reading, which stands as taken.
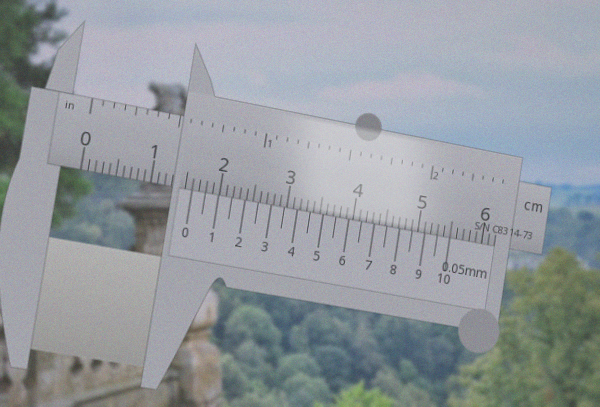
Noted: {"value": 16.0, "unit": "mm"}
